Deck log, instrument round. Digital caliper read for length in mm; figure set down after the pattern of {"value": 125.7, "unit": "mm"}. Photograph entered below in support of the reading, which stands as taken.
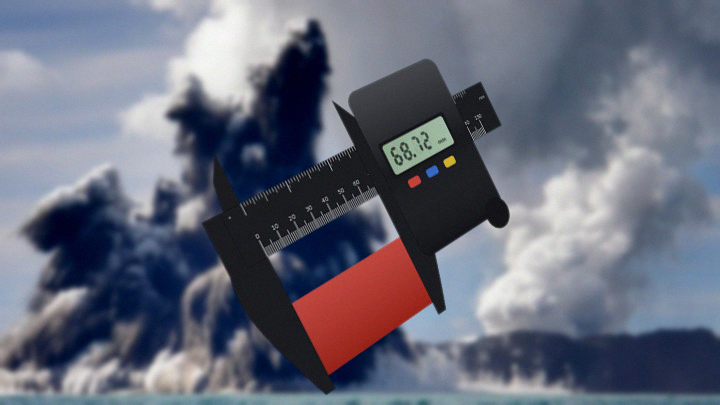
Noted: {"value": 68.72, "unit": "mm"}
